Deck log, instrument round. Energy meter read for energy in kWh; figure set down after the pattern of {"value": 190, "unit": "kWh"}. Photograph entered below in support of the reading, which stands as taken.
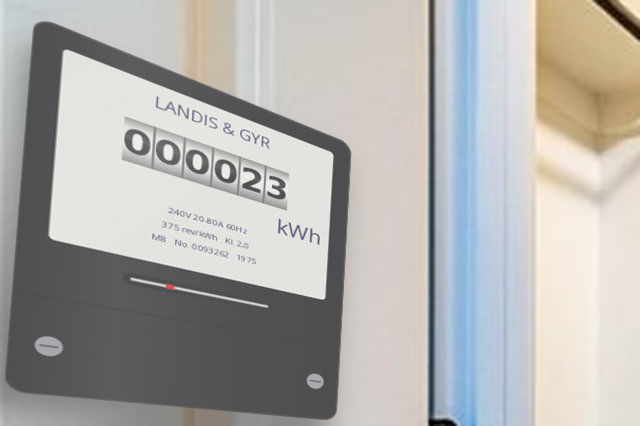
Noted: {"value": 23, "unit": "kWh"}
